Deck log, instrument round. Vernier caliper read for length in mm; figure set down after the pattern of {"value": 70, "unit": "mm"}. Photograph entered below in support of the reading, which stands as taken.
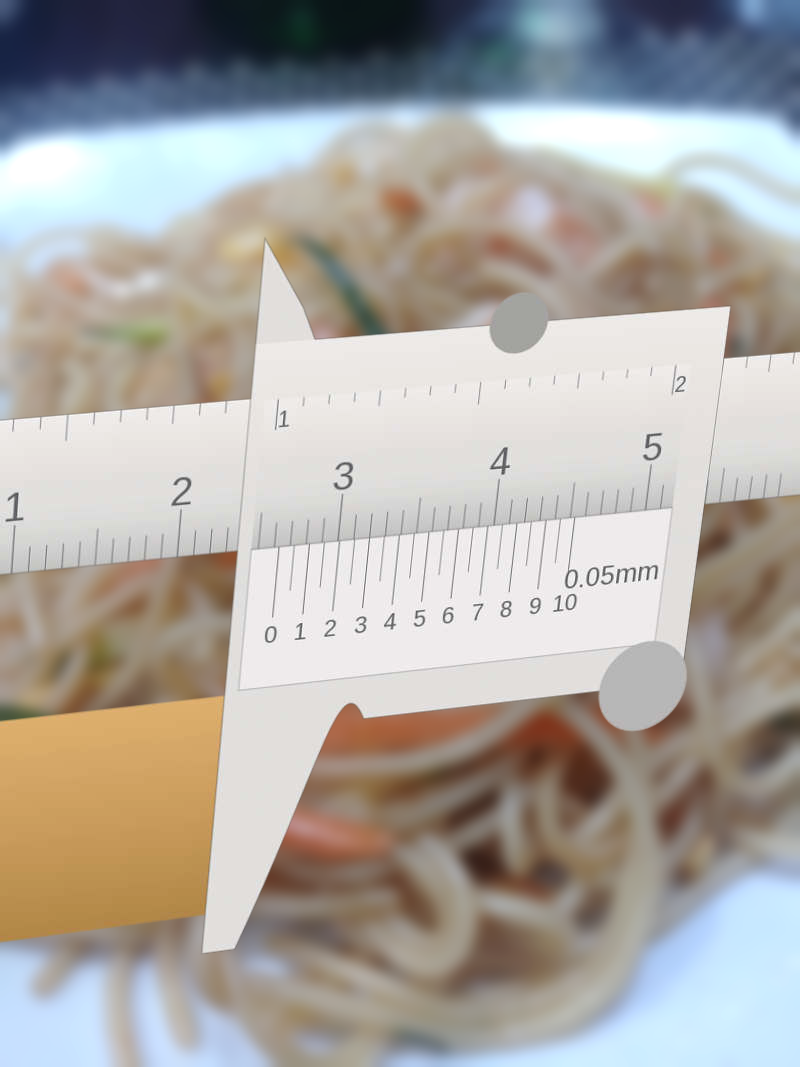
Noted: {"value": 26.3, "unit": "mm"}
